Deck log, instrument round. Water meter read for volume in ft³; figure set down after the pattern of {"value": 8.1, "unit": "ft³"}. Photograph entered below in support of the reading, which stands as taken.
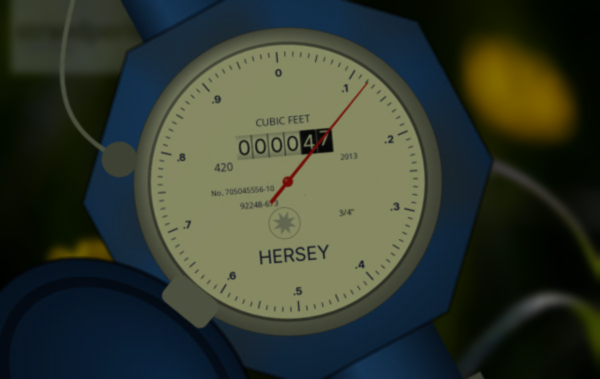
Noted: {"value": 47.12, "unit": "ft³"}
